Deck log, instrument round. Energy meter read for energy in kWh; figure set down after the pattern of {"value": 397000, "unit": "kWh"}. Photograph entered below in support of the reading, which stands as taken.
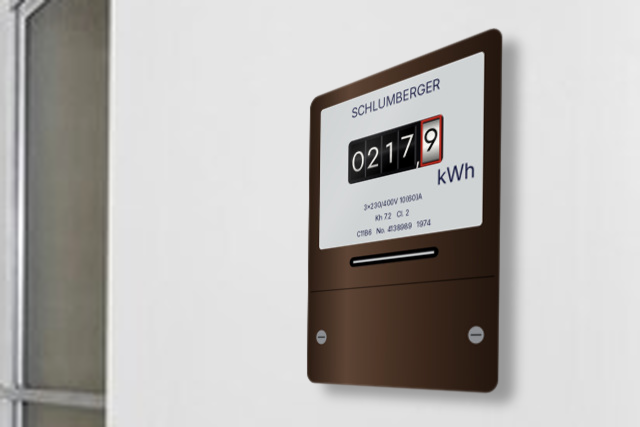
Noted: {"value": 217.9, "unit": "kWh"}
